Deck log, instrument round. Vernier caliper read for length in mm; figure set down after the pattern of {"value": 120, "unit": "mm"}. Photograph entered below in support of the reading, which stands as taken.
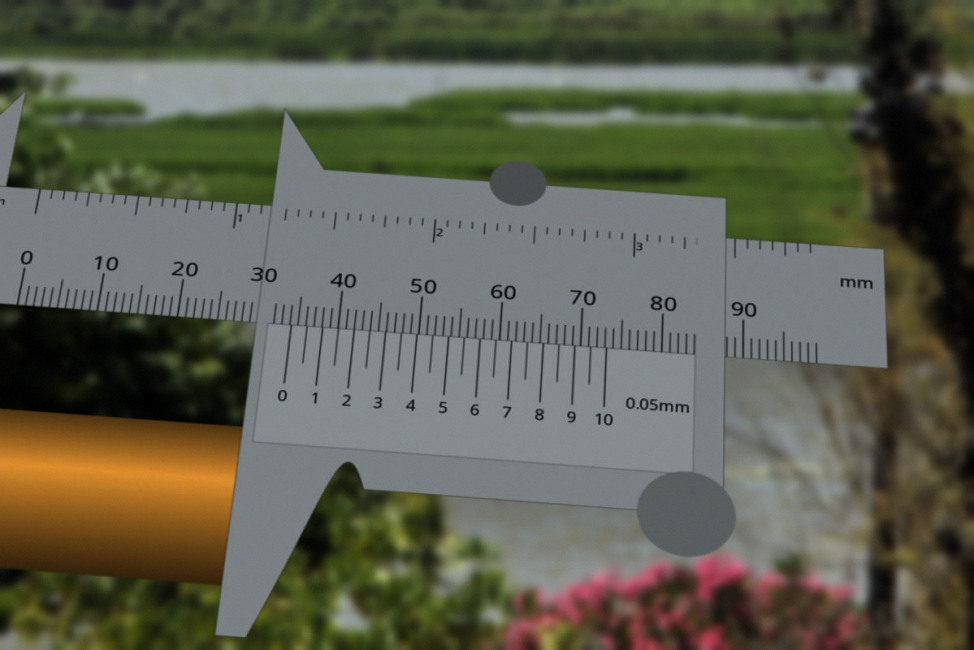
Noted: {"value": 34.2, "unit": "mm"}
